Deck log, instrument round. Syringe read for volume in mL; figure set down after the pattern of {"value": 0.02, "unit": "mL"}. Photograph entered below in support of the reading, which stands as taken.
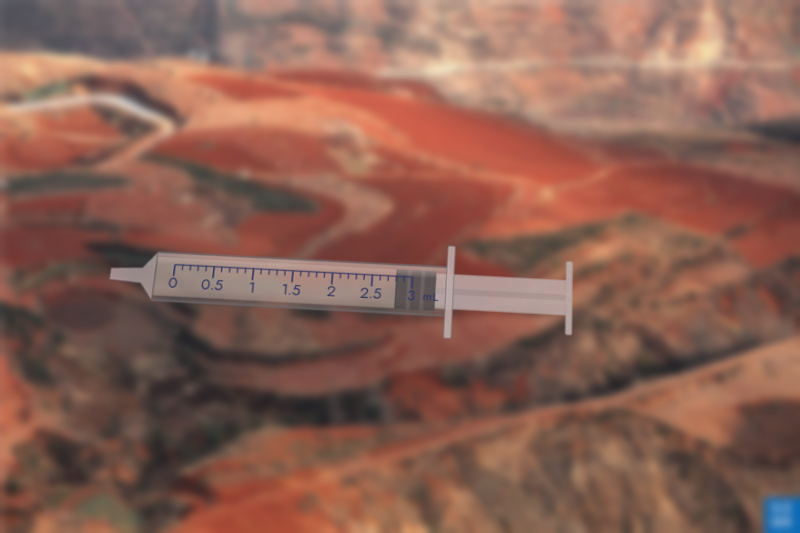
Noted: {"value": 2.8, "unit": "mL"}
